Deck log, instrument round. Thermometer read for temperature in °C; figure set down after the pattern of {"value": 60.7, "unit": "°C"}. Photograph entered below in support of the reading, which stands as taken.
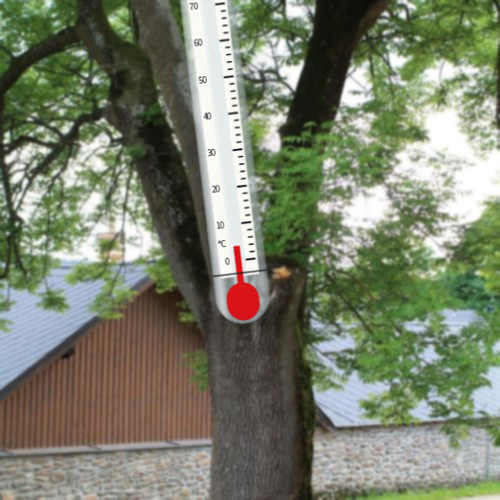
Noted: {"value": 4, "unit": "°C"}
